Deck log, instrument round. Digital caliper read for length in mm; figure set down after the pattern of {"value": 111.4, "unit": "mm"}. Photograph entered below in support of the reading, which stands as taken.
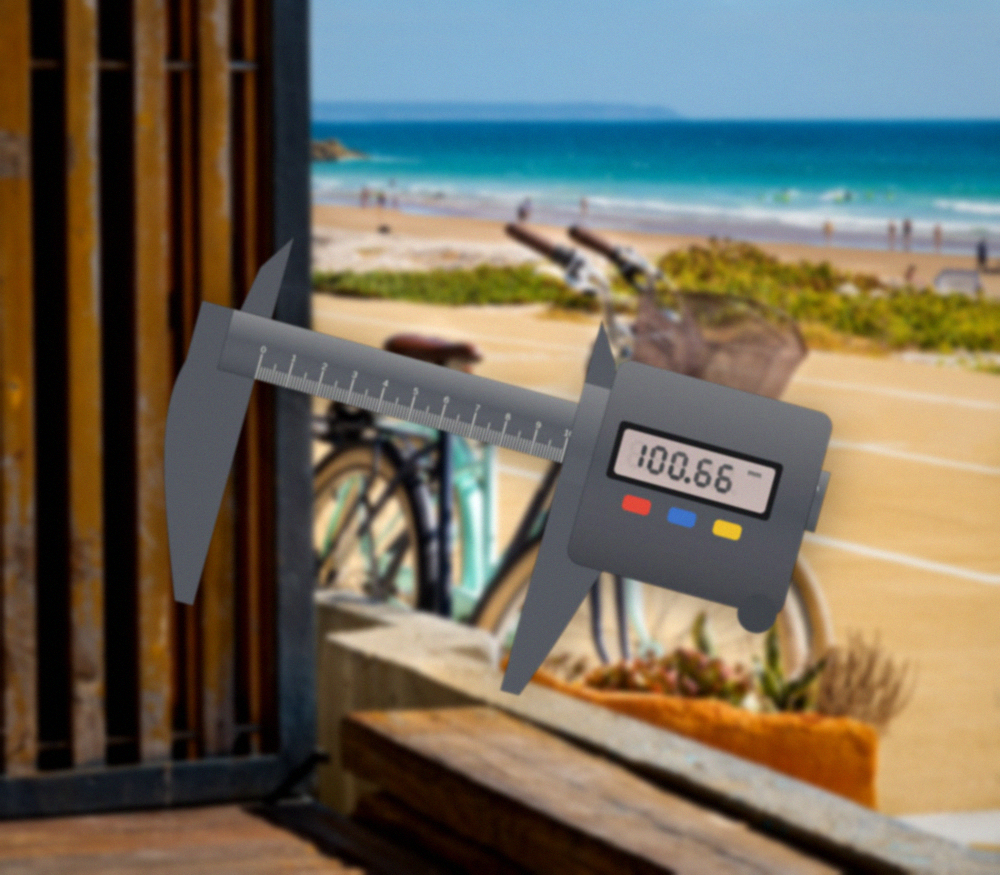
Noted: {"value": 100.66, "unit": "mm"}
